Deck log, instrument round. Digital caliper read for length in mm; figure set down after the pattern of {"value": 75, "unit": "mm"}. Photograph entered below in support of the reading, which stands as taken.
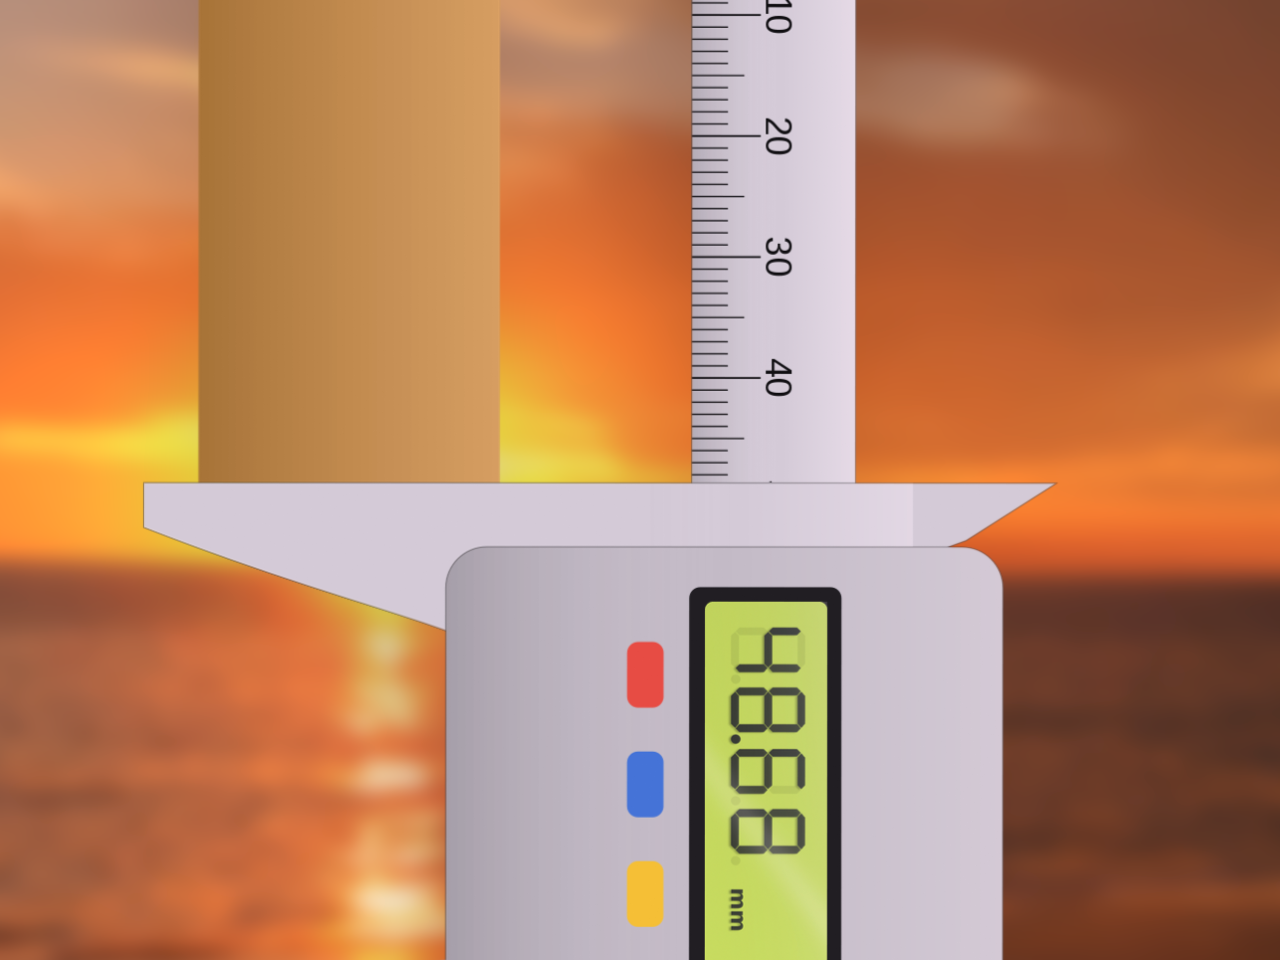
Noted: {"value": 48.68, "unit": "mm"}
